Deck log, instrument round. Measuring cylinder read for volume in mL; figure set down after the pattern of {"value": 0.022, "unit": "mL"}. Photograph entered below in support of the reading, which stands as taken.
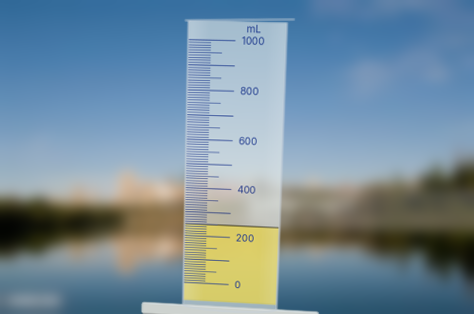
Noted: {"value": 250, "unit": "mL"}
